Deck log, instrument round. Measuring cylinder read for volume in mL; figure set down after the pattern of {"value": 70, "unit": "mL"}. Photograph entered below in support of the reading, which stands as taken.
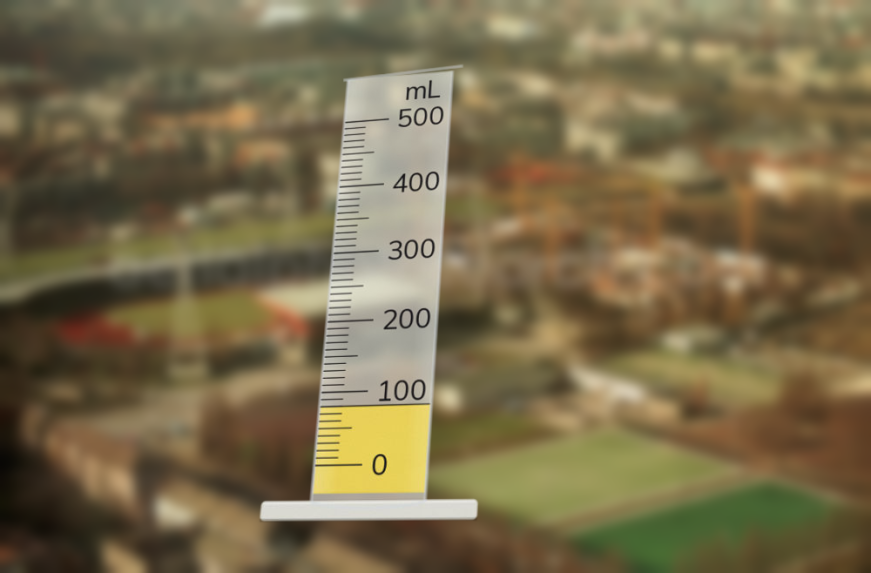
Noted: {"value": 80, "unit": "mL"}
